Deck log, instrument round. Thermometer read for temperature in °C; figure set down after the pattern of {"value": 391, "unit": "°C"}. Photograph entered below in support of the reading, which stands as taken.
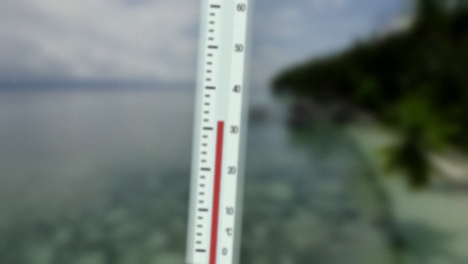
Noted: {"value": 32, "unit": "°C"}
